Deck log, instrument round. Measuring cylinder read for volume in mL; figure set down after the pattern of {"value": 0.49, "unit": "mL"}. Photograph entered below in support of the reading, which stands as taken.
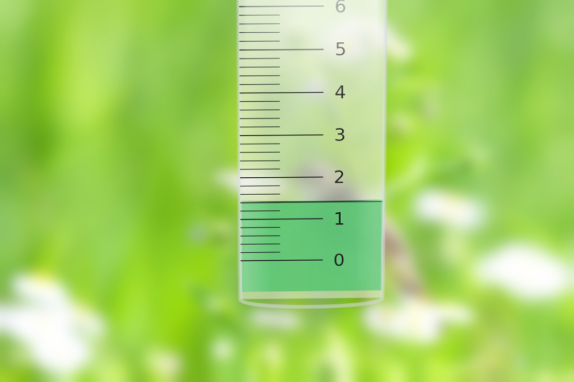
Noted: {"value": 1.4, "unit": "mL"}
